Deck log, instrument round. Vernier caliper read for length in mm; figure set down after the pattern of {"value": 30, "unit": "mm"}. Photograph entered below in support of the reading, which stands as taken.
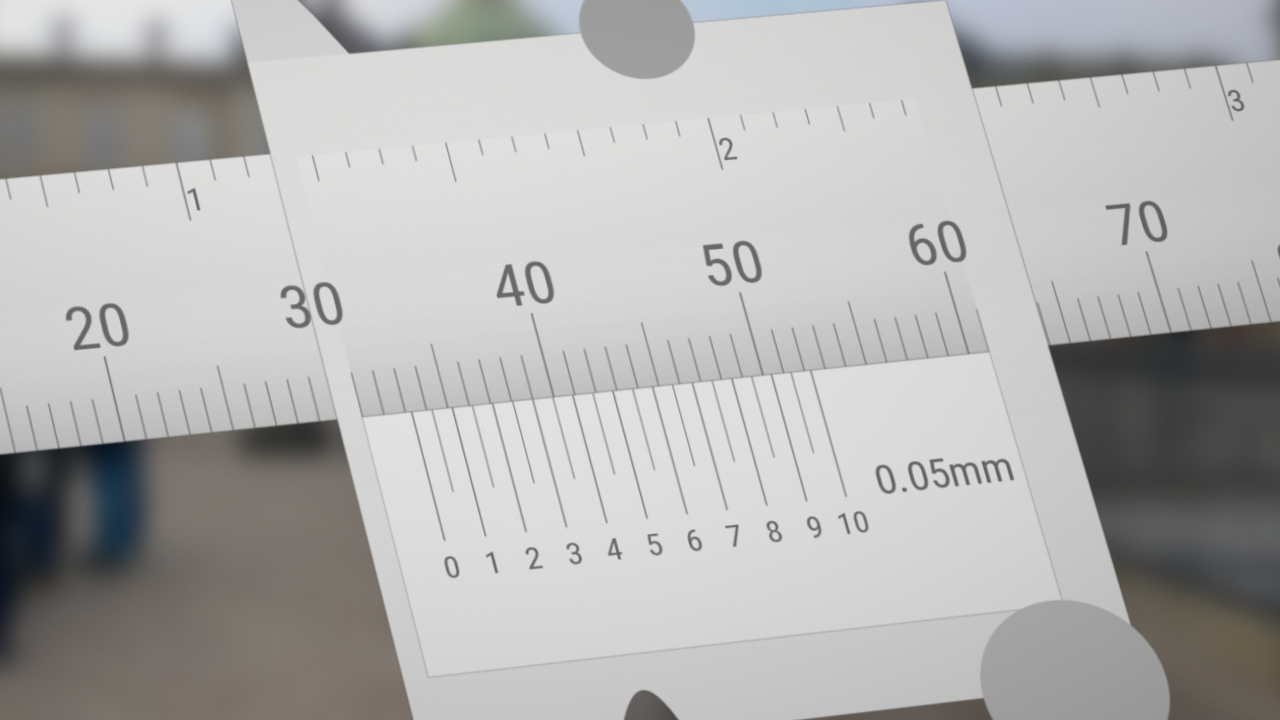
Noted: {"value": 33.3, "unit": "mm"}
